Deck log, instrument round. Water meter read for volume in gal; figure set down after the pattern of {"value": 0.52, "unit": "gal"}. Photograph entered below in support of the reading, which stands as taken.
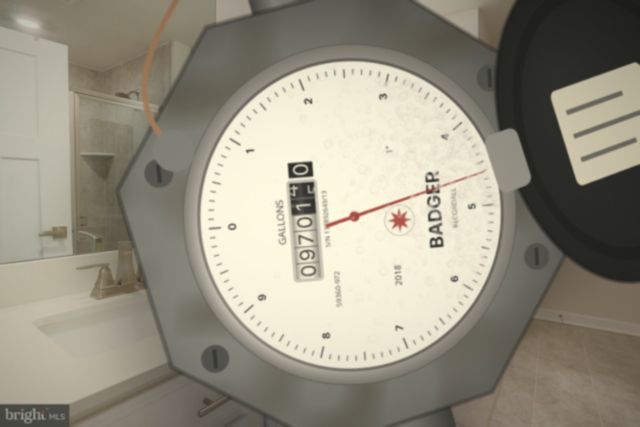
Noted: {"value": 970144.6, "unit": "gal"}
